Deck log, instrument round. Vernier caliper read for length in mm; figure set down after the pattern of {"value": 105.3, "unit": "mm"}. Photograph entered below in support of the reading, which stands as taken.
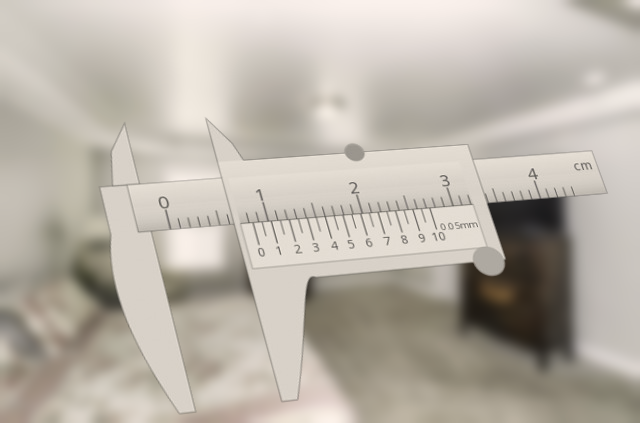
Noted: {"value": 8.4, "unit": "mm"}
